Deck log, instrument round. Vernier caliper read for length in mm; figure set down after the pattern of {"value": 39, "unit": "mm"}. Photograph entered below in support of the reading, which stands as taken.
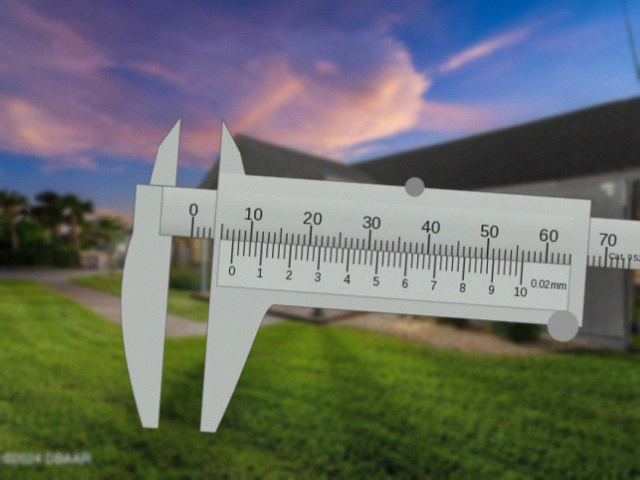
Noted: {"value": 7.0, "unit": "mm"}
